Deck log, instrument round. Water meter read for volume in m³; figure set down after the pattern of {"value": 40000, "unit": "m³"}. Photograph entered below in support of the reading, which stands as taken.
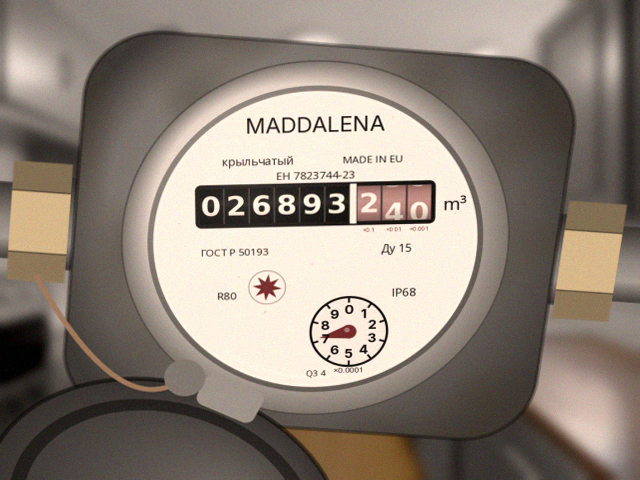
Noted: {"value": 26893.2397, "unit": "m³"}
